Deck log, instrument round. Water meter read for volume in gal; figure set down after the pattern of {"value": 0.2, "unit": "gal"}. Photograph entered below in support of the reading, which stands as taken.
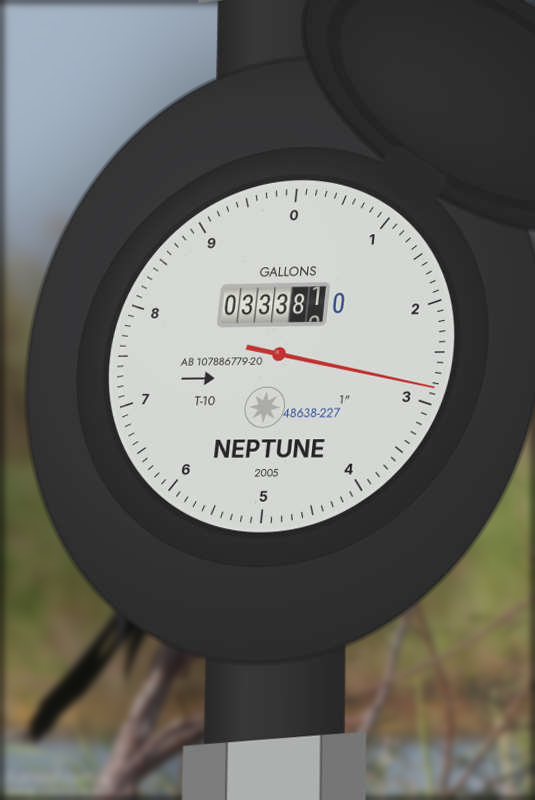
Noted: {"value": 333812.8, "unit": "gal"}
